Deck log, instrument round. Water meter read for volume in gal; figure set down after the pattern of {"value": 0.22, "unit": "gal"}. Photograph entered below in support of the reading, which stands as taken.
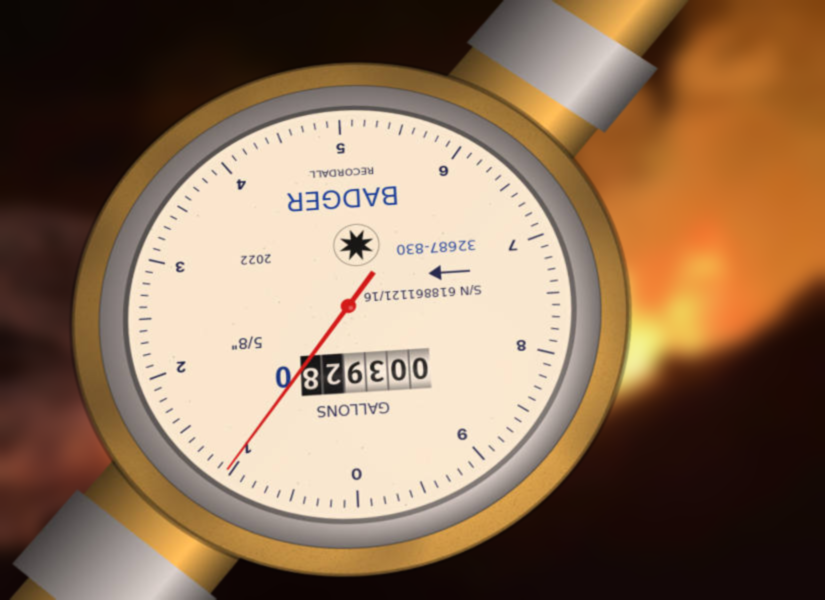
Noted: {"value": 39281.0, "unit": "gal"}
